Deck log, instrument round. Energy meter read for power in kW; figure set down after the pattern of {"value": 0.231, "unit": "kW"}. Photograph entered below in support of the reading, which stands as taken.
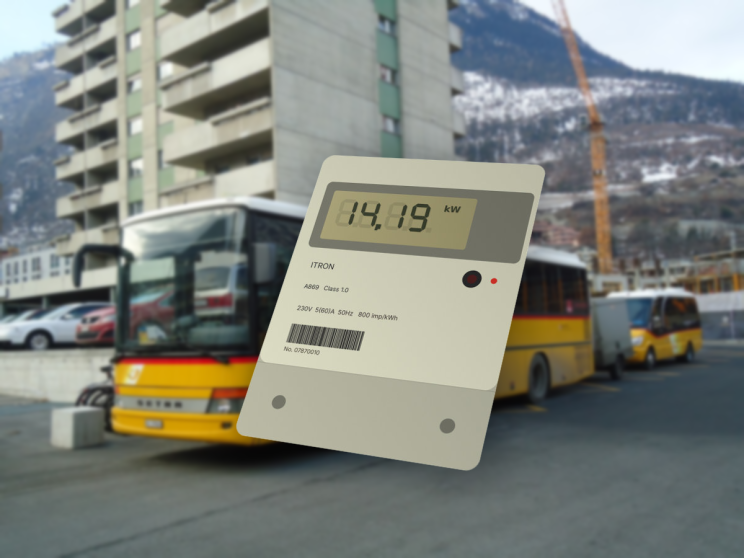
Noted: {"value": 14.19, "unit": "kW"}
